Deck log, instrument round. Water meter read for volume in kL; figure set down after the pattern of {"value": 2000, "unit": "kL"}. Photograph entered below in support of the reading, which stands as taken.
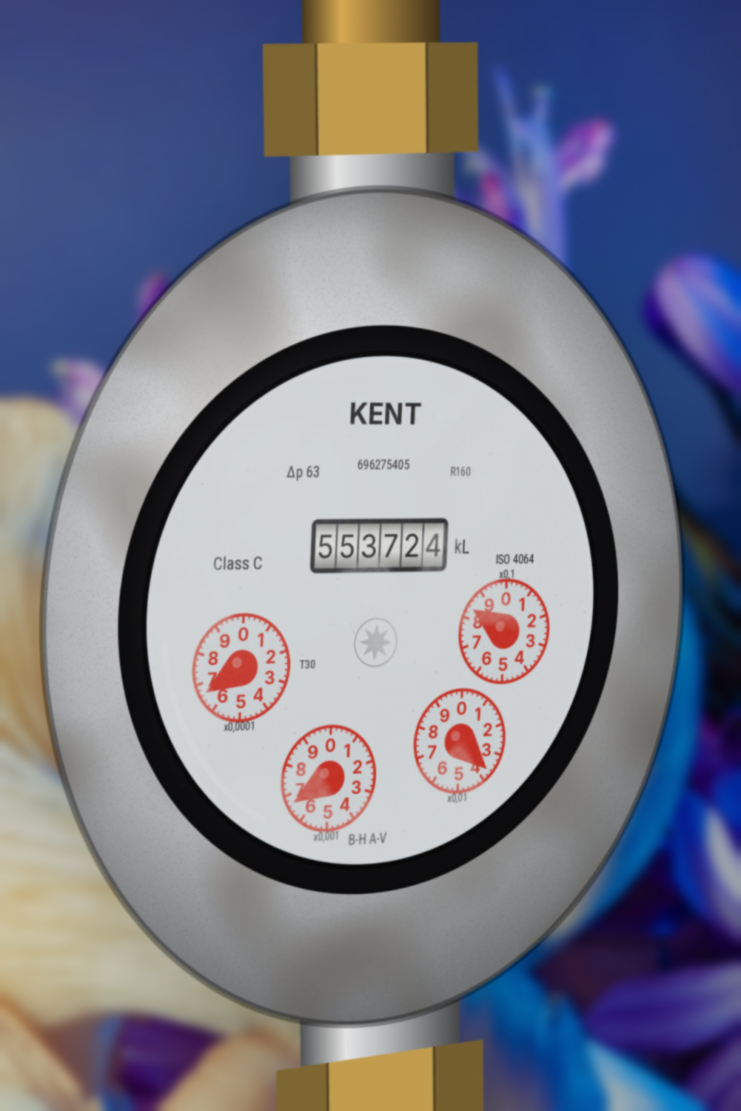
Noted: {"value": 553724.8366, "unit": "kL"}
